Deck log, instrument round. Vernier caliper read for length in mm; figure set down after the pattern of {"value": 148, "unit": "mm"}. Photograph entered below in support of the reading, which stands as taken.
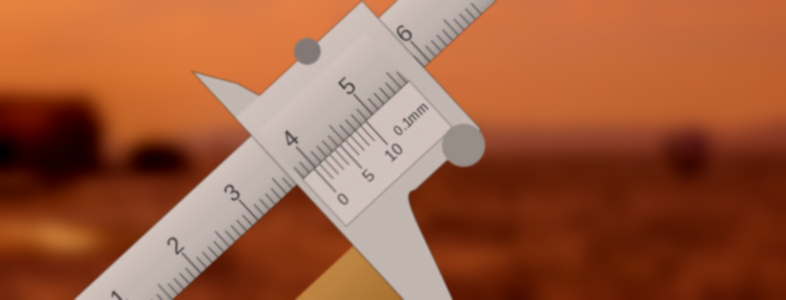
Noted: {"value": 39.8, "unit": "mm"}
